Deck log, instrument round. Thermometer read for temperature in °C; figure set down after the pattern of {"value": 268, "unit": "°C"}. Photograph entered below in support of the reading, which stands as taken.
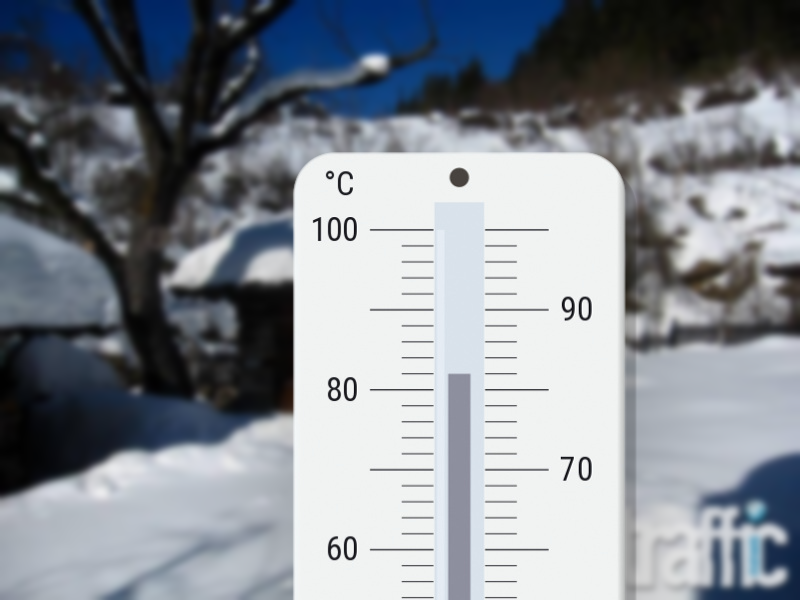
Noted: {"value": 82, "unit": "°C"}
